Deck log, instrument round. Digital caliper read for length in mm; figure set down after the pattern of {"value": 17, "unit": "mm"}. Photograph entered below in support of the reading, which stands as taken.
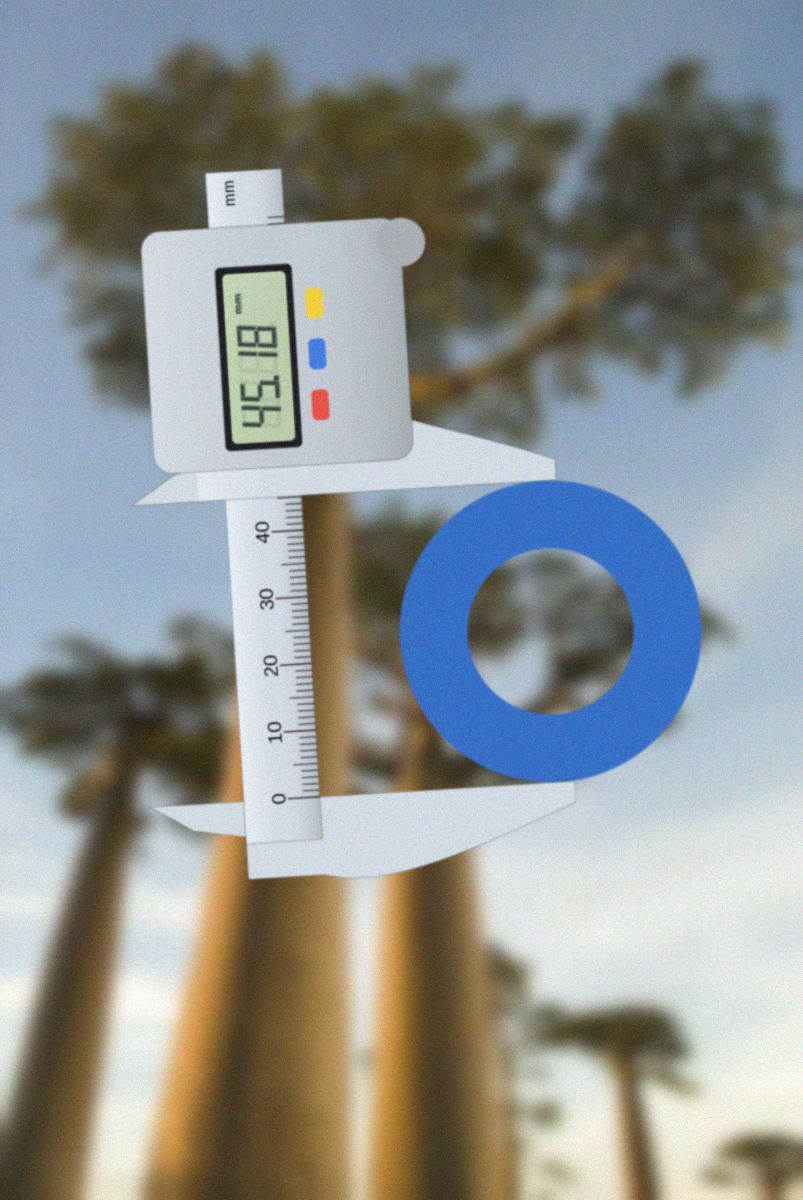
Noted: {"value": 45.18, "unit": "mm"}
